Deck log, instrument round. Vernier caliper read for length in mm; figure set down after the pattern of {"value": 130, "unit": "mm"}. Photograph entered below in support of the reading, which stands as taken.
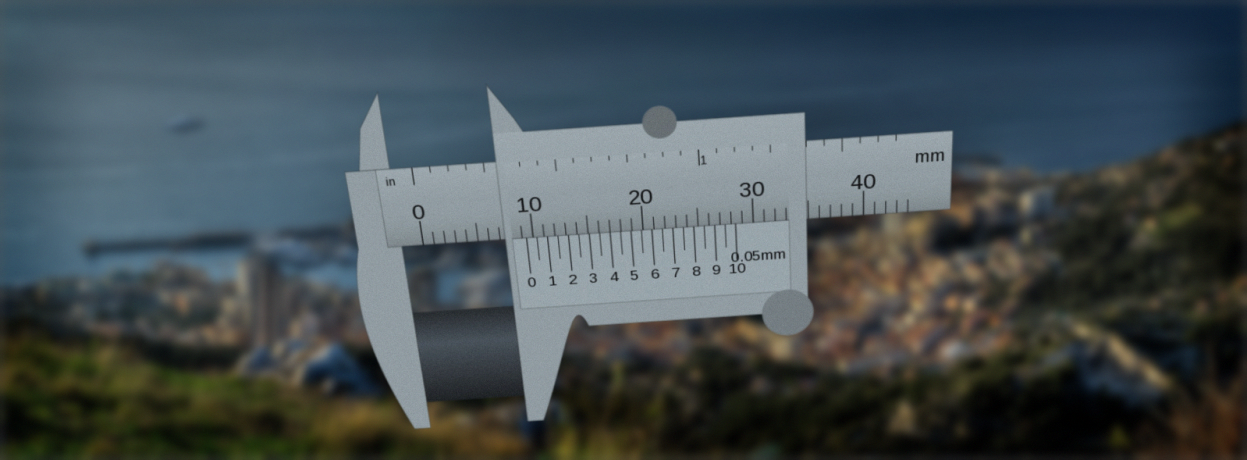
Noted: {"value": 9.4, "unit": "mm"}
